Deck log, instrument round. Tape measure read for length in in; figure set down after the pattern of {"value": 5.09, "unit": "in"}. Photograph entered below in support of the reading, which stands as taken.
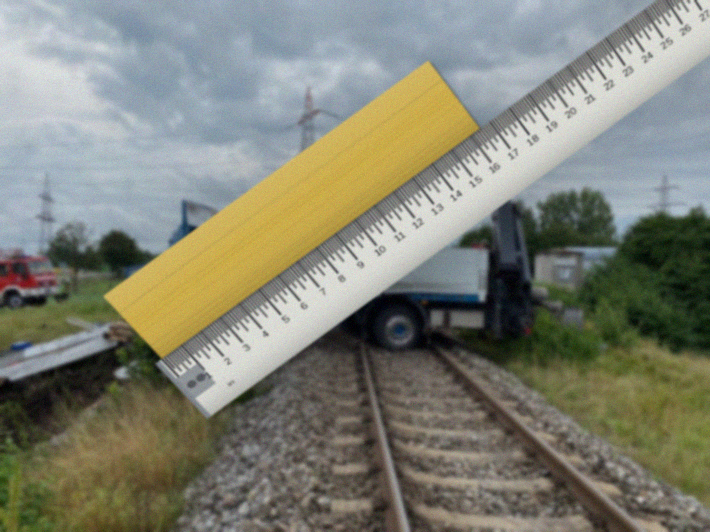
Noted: {"value": 16.5, "unit": "in"}
